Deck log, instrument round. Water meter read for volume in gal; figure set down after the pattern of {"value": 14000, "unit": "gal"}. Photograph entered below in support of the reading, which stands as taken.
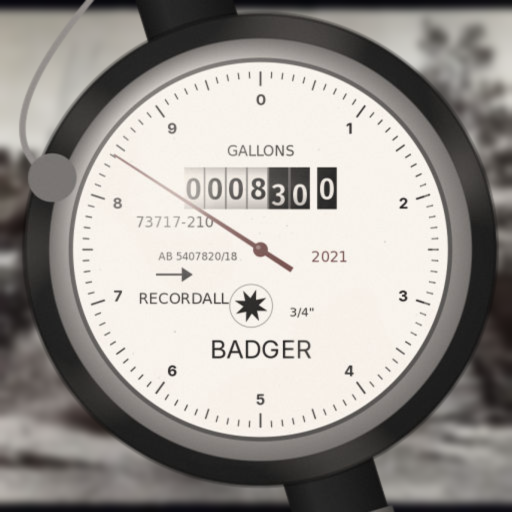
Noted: {"value": 8298.4, "unit": "gal"}
